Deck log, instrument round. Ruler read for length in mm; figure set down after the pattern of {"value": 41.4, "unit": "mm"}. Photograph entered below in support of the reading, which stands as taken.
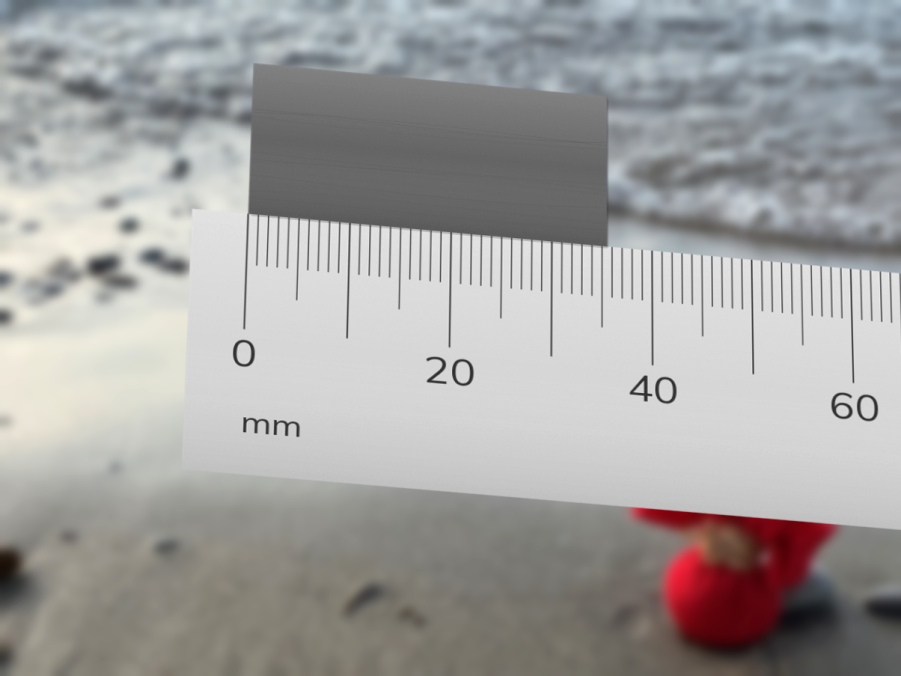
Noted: {"value": 35.5, "unit": "mm"}
